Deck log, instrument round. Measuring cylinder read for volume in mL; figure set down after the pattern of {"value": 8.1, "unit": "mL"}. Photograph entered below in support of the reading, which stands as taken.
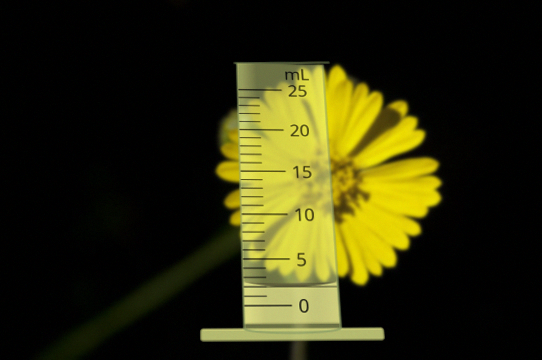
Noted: {"value": 2, "unit": "mL"}
